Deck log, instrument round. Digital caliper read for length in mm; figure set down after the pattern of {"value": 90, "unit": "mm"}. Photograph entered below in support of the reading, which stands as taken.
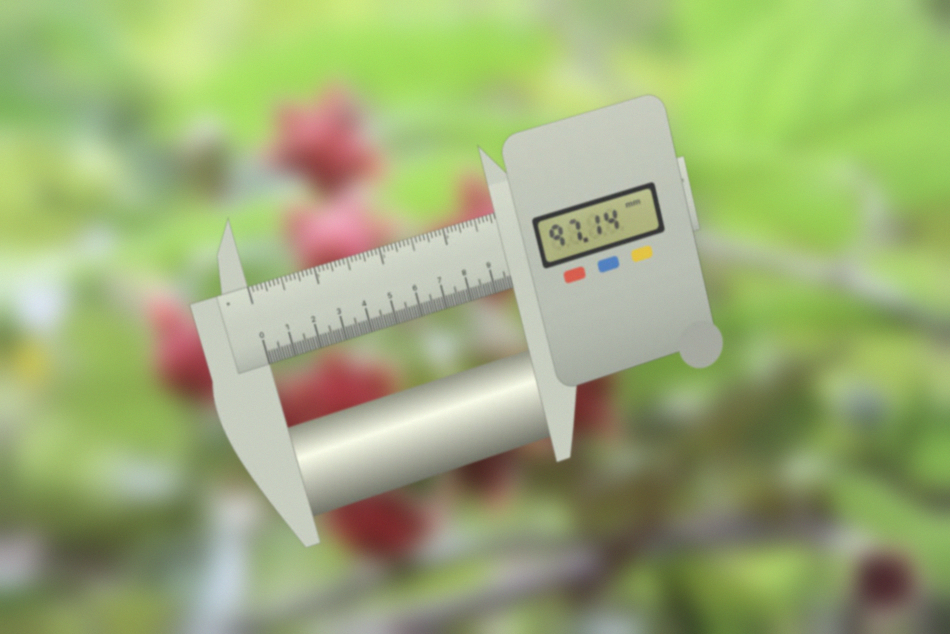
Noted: {"value": 97.14, "unit": "mm"}
